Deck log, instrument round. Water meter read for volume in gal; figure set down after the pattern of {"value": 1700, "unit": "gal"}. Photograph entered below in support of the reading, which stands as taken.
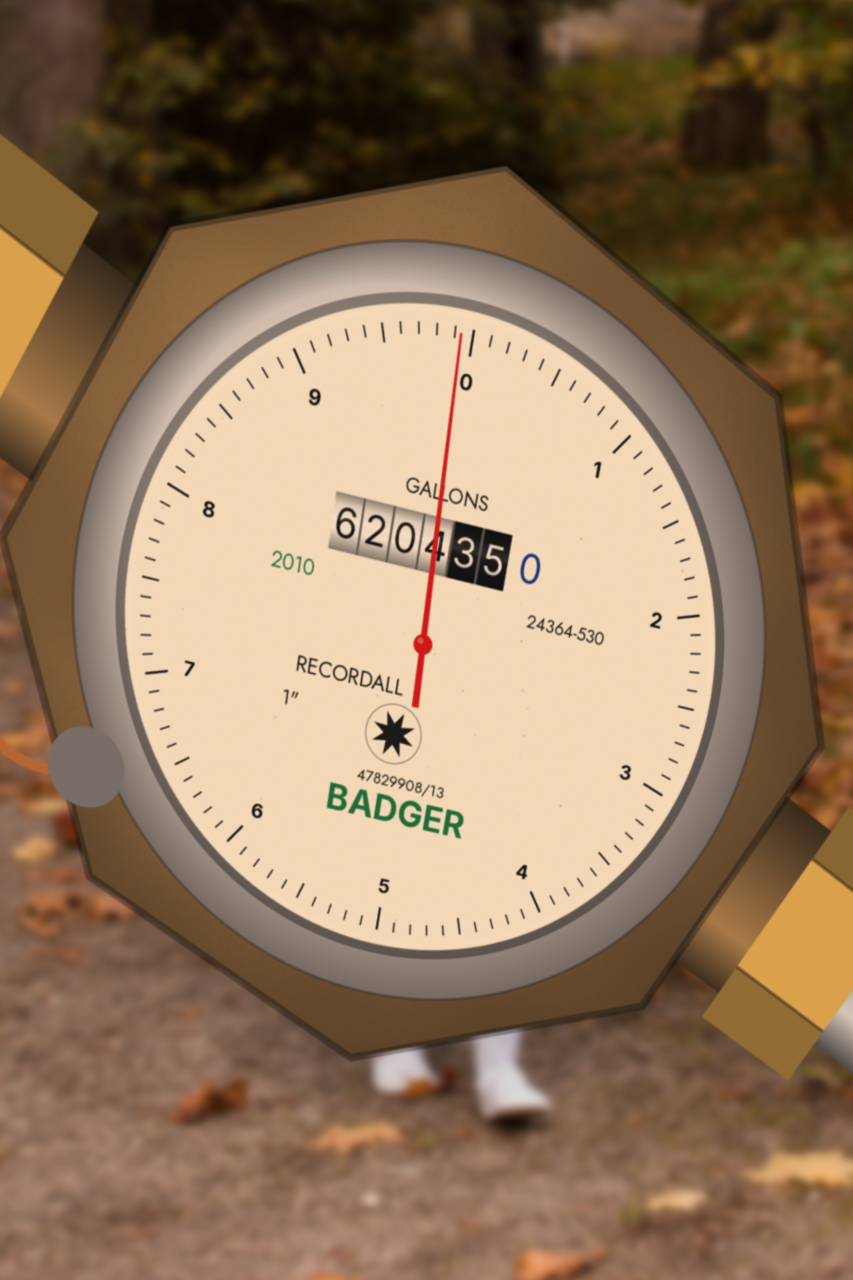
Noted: {"value": 6204349.9, "unit": "gal"}
